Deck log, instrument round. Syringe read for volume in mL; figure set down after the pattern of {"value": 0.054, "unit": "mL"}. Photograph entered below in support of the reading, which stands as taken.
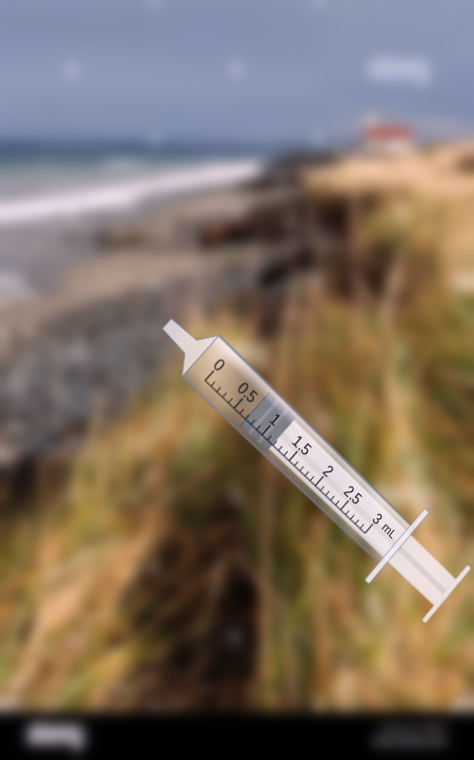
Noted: {"value": 0.7, "unit": "mL"}
